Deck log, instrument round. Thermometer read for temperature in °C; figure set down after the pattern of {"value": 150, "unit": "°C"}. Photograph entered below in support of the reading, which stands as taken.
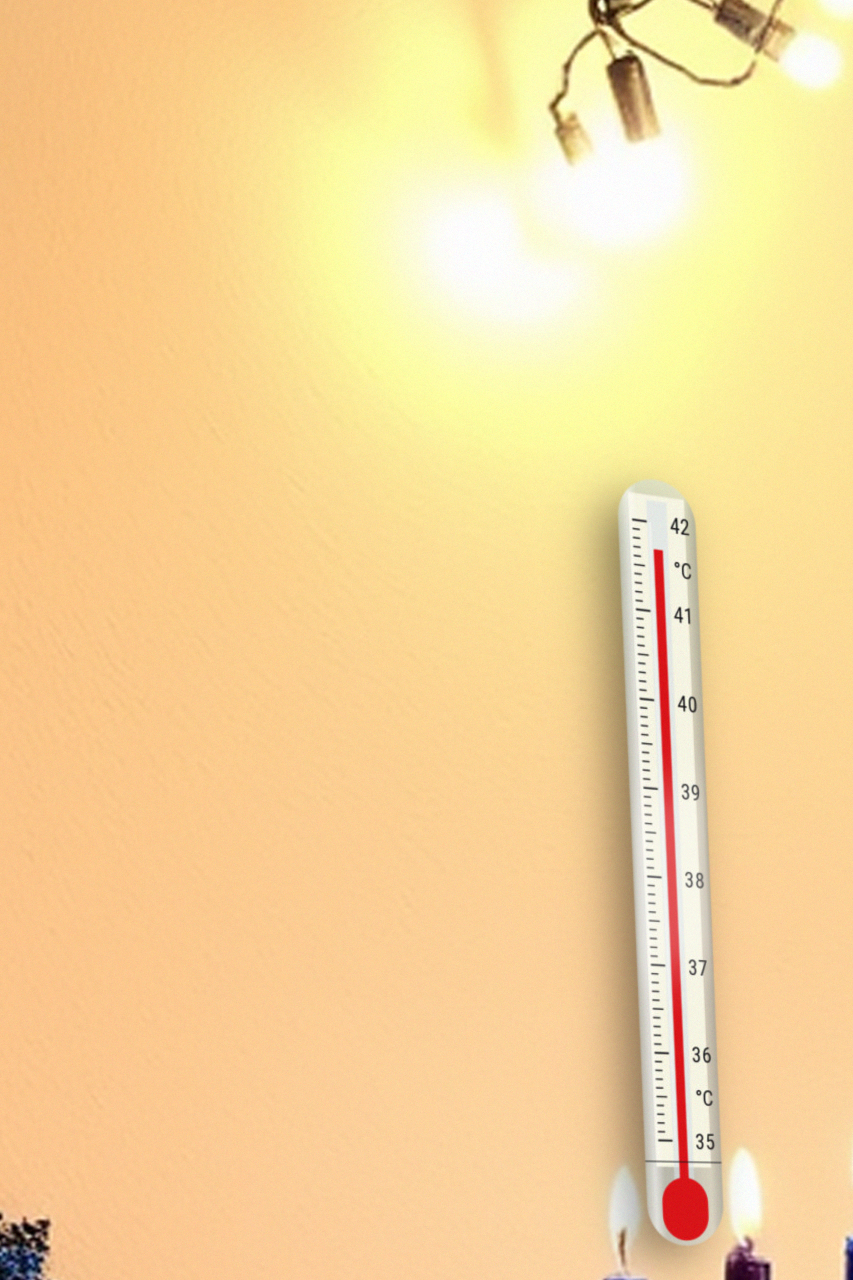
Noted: {"value": 41.7, "unit": "°C"}
